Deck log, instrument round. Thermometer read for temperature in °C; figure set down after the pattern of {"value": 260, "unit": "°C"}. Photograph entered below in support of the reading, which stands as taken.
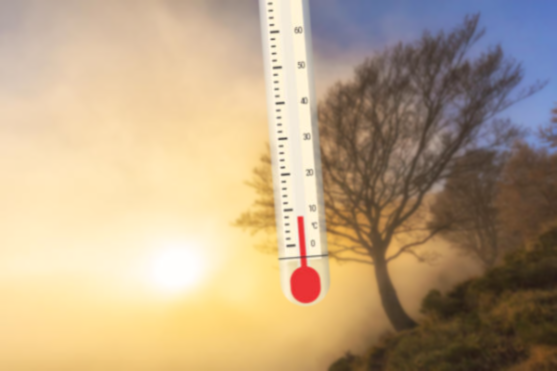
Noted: {"value": 8, "unit": "°C"}
